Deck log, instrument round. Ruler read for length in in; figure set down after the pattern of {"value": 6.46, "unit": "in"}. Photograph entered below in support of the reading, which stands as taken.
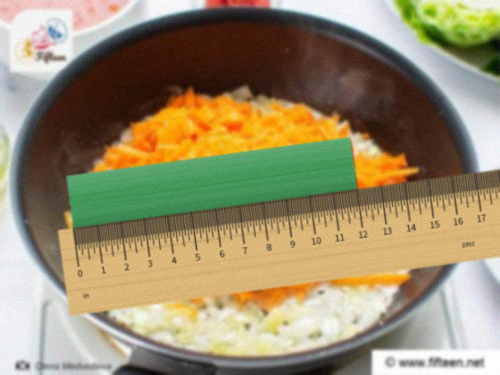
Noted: {"value": 12, "unit": "in"}
